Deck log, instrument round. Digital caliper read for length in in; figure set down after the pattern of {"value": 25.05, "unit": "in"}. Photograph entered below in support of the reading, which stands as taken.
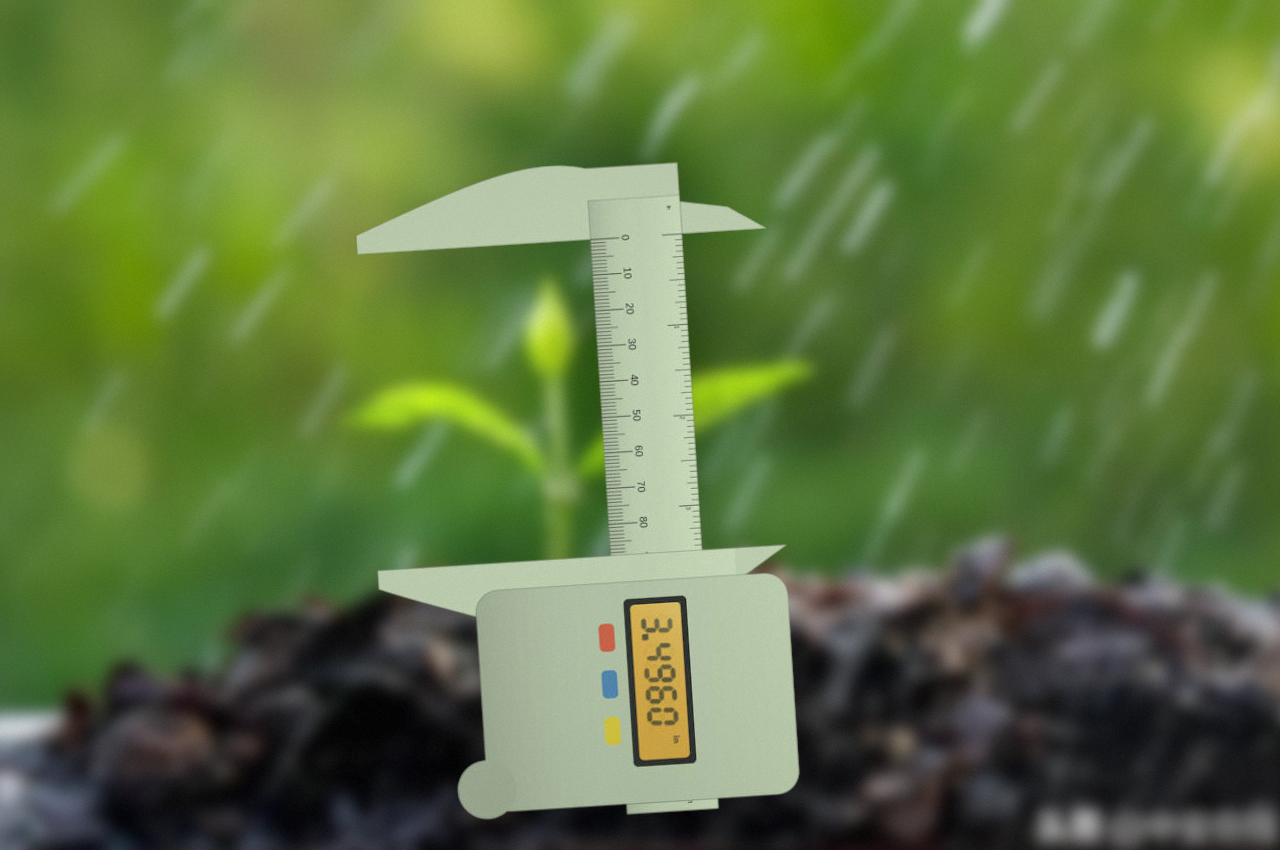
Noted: {"value": 3.4960, "unit": "in"}
